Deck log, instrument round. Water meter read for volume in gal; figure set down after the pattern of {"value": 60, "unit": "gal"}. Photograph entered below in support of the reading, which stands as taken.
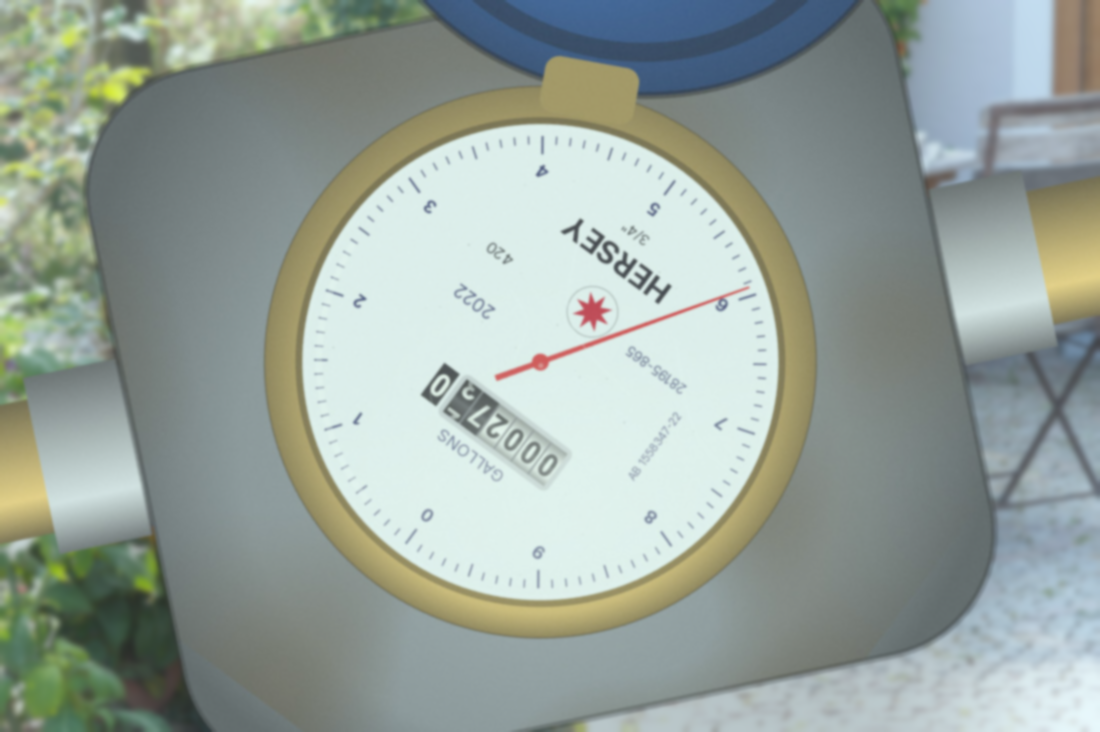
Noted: {"value": 2725.9, "unit": "gal"}
